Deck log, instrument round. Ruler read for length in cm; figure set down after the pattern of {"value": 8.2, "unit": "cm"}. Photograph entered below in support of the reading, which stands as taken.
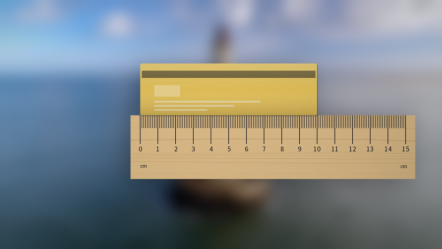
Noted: {"value": 10, "unit": "cm"}
